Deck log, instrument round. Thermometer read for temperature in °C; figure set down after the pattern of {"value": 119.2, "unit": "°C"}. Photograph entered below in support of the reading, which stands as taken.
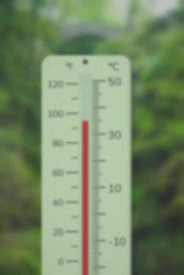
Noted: {"value": 35, "unit": "°C"}
